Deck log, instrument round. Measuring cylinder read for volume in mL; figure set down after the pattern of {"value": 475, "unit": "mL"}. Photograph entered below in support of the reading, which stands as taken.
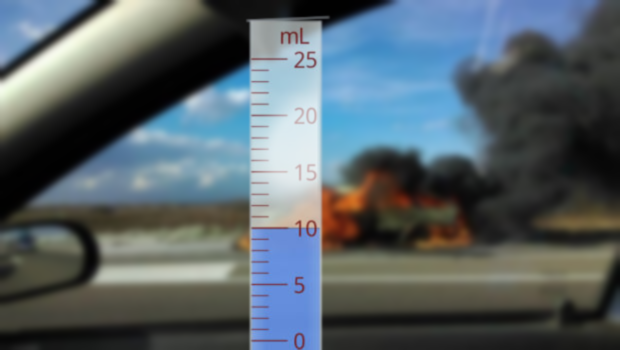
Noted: {"value": 10, "unit": "mL"}
